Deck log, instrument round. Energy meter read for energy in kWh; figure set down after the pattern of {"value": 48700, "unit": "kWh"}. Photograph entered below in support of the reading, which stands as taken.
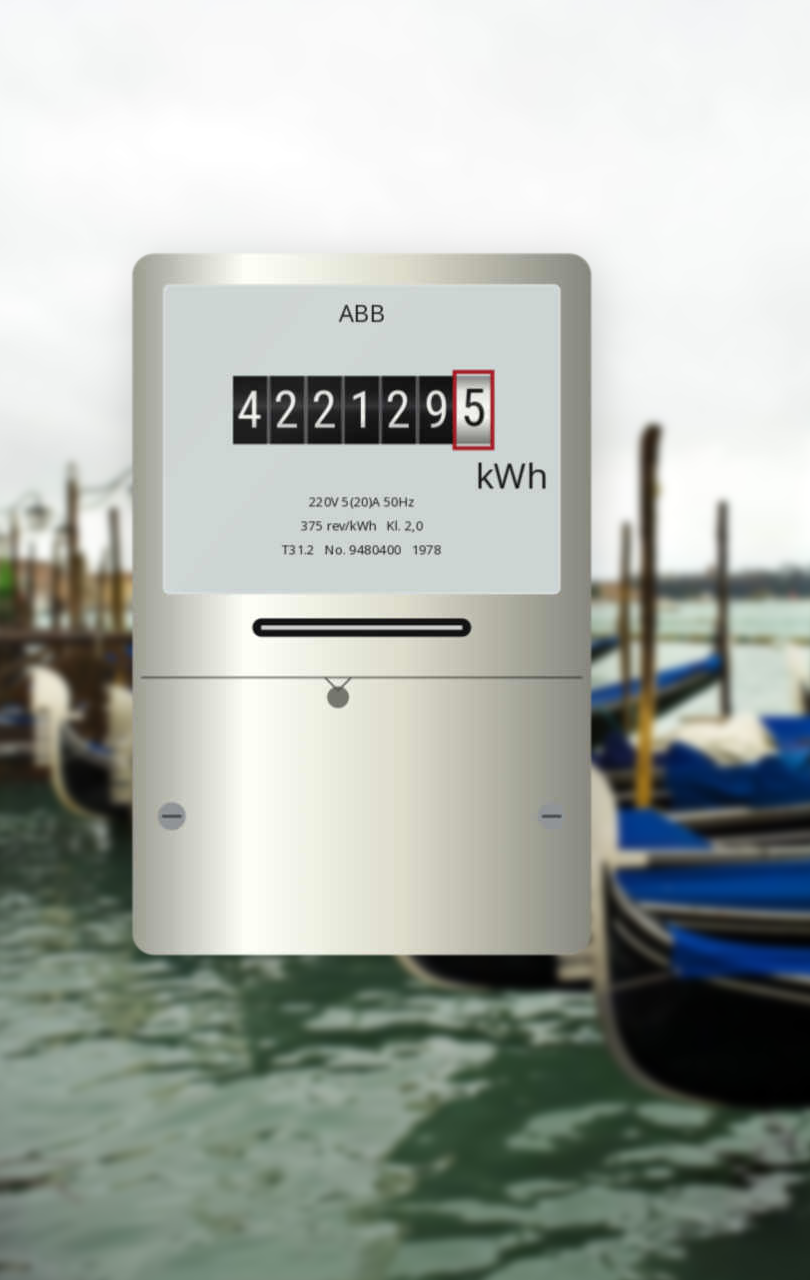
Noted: {"value": 422129.5, "unit": "kWh"}
